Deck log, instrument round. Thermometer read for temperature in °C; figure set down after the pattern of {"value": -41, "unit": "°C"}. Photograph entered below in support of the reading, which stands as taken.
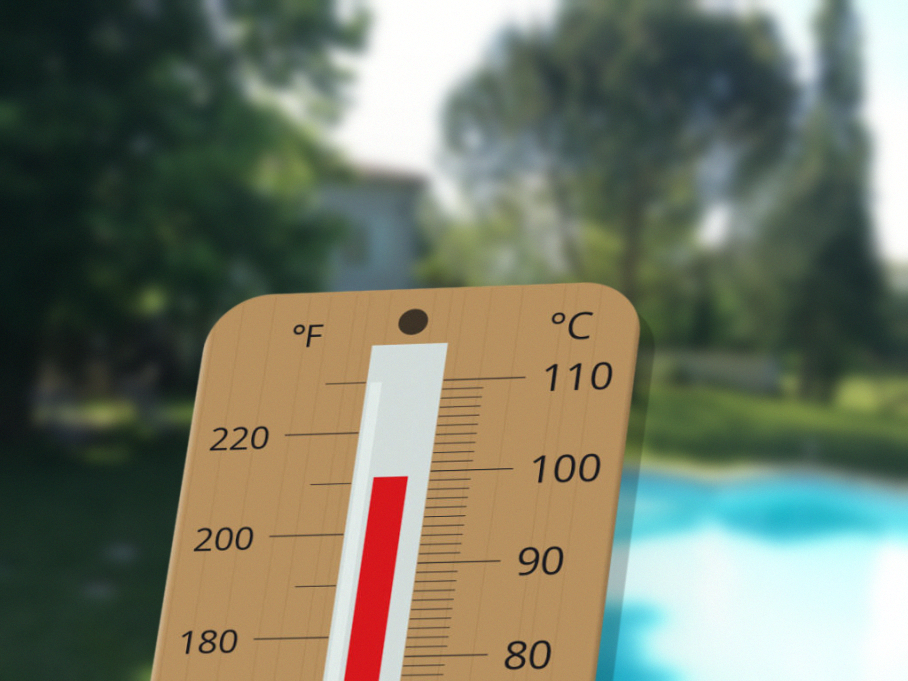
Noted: {"value": 99.5, "unit": "°C"}
